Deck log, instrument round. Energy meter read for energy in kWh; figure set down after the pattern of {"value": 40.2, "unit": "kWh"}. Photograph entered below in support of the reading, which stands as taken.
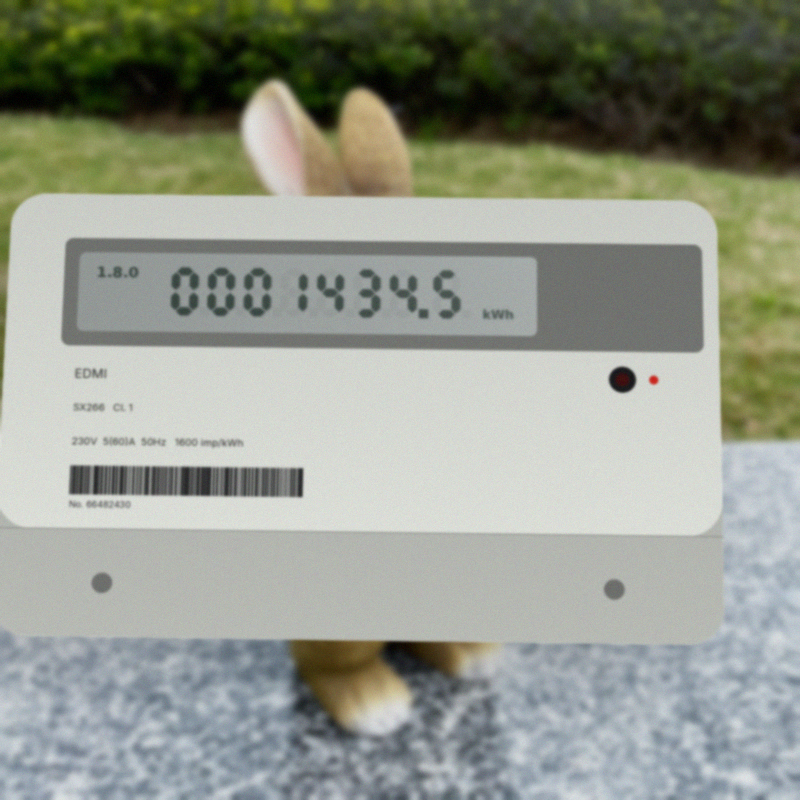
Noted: {"value": 1434.5, "unit": "kWh"}
